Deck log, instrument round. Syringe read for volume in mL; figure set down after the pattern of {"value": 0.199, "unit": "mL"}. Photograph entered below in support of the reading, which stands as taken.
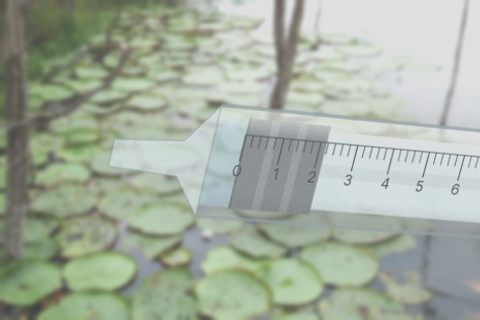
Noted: {"value": 0, "unit": "mL"}
